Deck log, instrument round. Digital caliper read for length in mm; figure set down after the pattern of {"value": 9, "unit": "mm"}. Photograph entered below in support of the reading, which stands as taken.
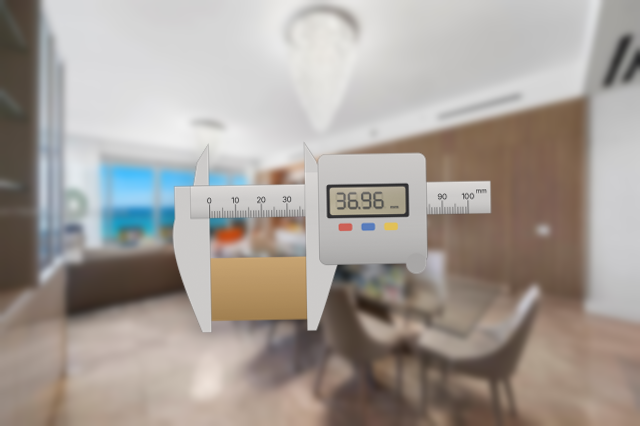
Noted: {"value": 36.96, "unit": "mm"}
